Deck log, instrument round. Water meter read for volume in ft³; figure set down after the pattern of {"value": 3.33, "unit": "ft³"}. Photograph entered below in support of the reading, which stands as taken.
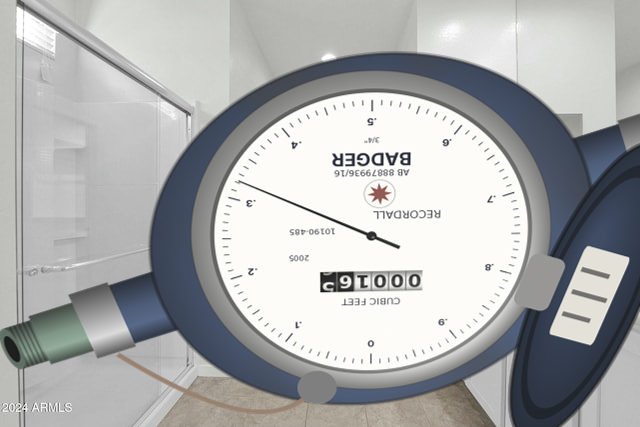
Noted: {"value": 165.32, "unit": "ft³"}
